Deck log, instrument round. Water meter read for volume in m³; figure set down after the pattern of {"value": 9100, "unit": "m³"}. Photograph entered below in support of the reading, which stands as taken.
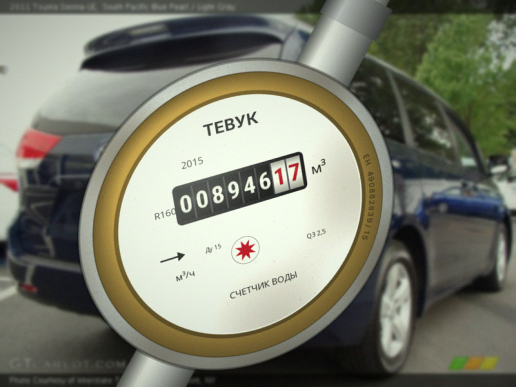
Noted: {"value": 8946.17, "unit": "m³"}
